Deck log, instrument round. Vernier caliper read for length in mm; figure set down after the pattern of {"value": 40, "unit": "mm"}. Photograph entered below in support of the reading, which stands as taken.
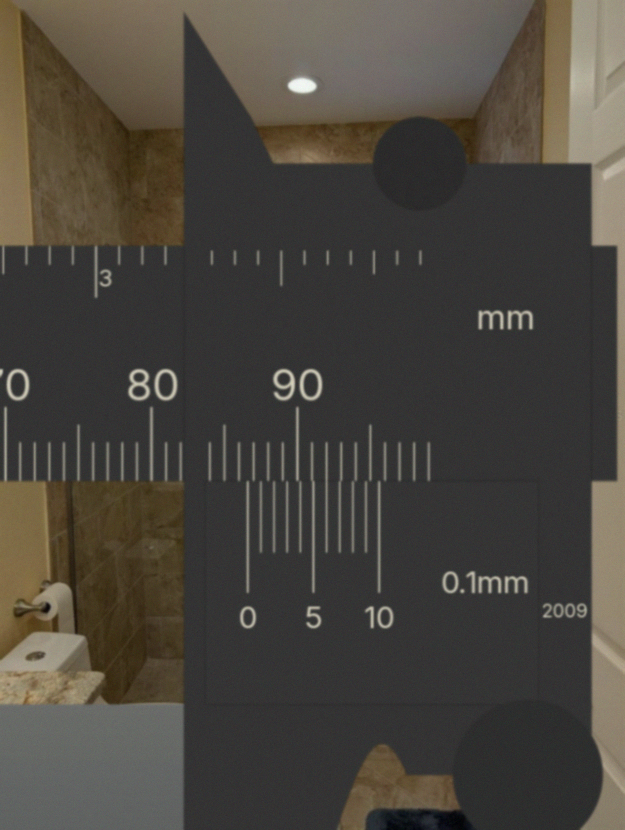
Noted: {"value": 86.6, "unit": "mm"}
